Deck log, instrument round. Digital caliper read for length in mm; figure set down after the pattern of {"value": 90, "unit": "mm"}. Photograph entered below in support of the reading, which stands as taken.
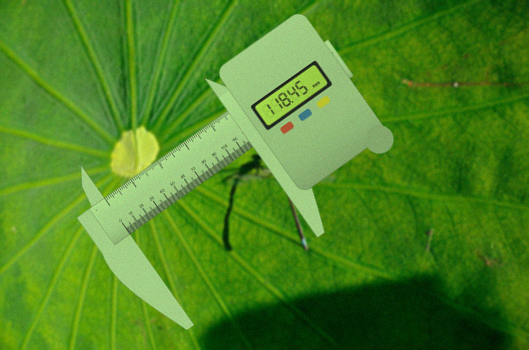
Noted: {"value": 118.45, "unit": "mm"}
